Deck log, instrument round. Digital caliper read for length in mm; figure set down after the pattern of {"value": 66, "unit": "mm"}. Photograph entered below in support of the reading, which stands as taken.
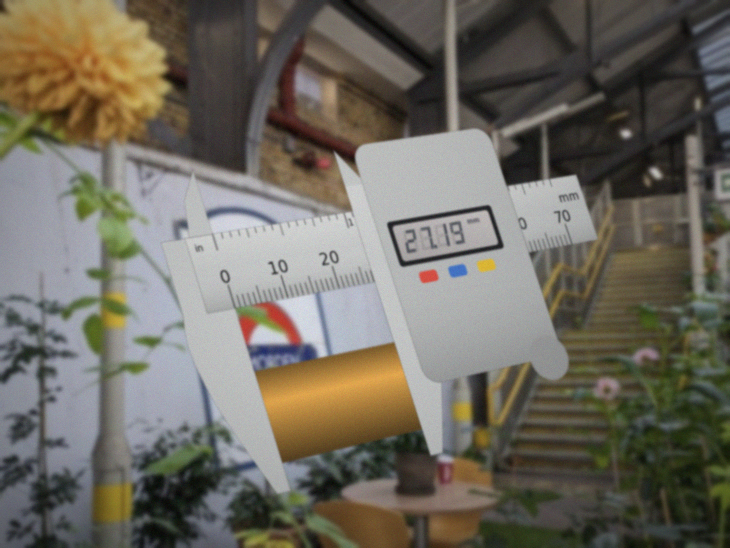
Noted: {"value": 27.19, "unit": "mm"}
